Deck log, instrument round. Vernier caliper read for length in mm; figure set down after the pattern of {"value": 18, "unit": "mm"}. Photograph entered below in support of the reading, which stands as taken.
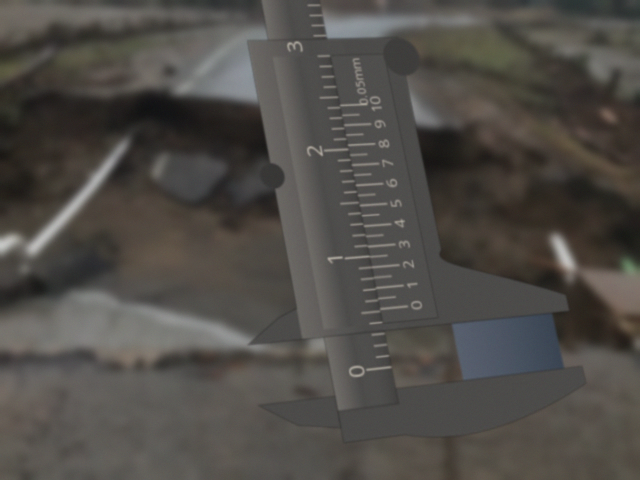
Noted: {"value": 5.2, "unit": "mm"}
